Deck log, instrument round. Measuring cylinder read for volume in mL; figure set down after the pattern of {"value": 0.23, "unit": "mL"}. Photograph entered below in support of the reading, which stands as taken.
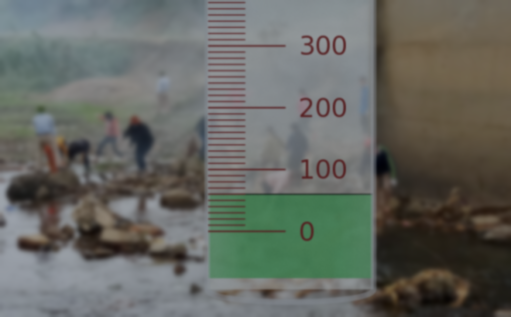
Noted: {"value": 60, "unit": "mL"}
